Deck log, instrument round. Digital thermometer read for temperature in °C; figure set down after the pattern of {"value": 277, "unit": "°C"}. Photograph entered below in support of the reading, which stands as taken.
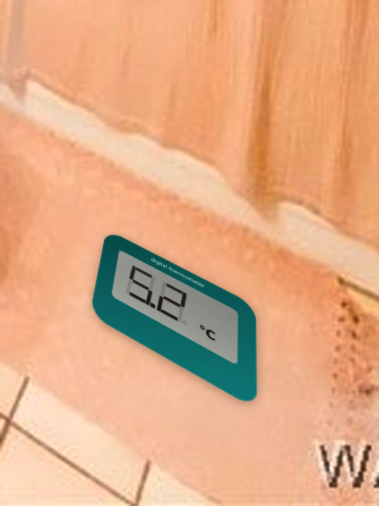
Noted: {"value": 5.2, "unit": "°C"}
